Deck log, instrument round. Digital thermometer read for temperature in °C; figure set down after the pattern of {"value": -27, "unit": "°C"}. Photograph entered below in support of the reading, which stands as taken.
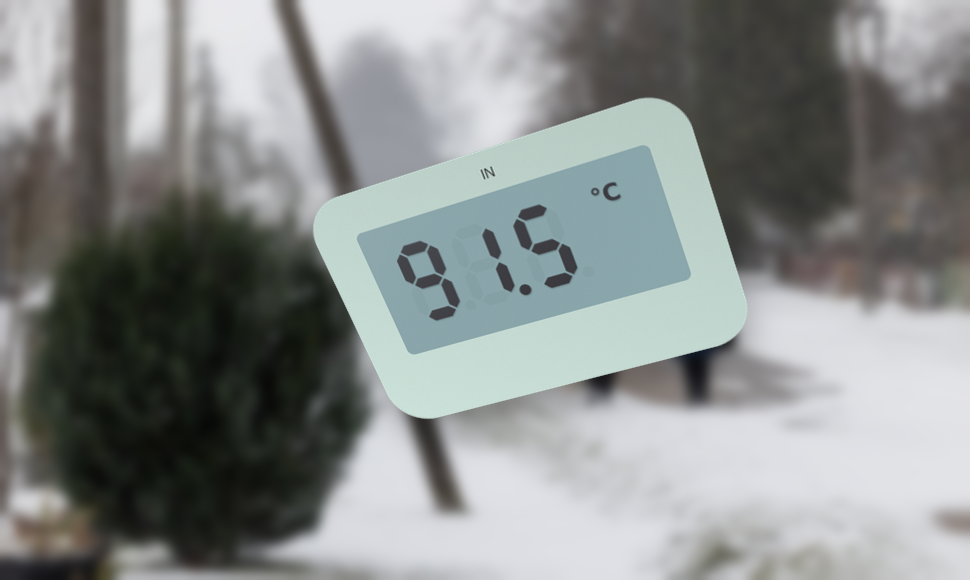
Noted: {"value": 91.5, "unit": "°C"}
